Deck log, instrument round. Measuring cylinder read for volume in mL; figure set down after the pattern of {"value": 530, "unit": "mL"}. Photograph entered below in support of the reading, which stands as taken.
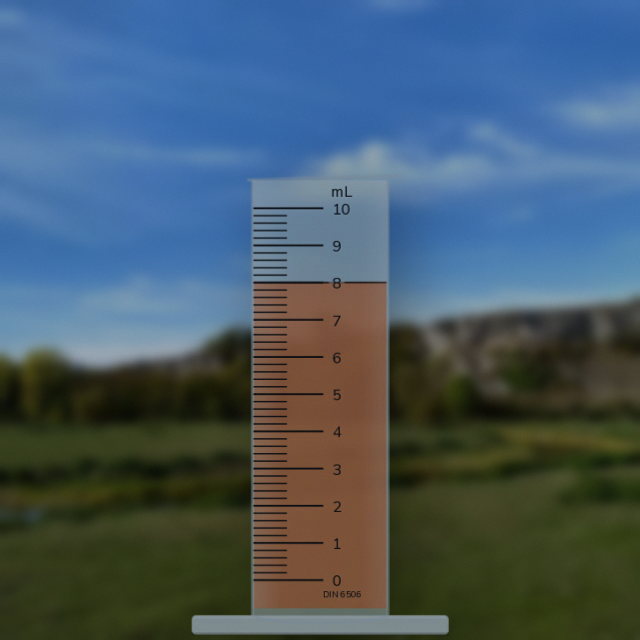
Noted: {"value": 8, "unit": "mL"}
